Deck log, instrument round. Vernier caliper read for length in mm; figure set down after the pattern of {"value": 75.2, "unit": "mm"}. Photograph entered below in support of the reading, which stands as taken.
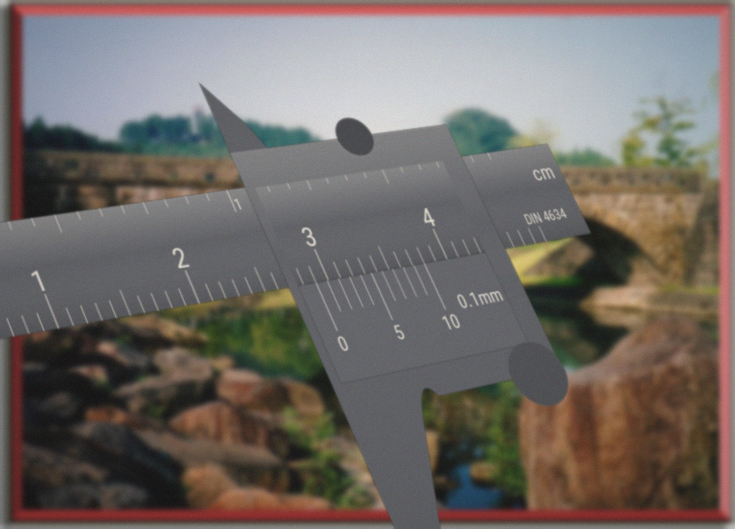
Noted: {"value": 29.0, "unit": "mm"}
